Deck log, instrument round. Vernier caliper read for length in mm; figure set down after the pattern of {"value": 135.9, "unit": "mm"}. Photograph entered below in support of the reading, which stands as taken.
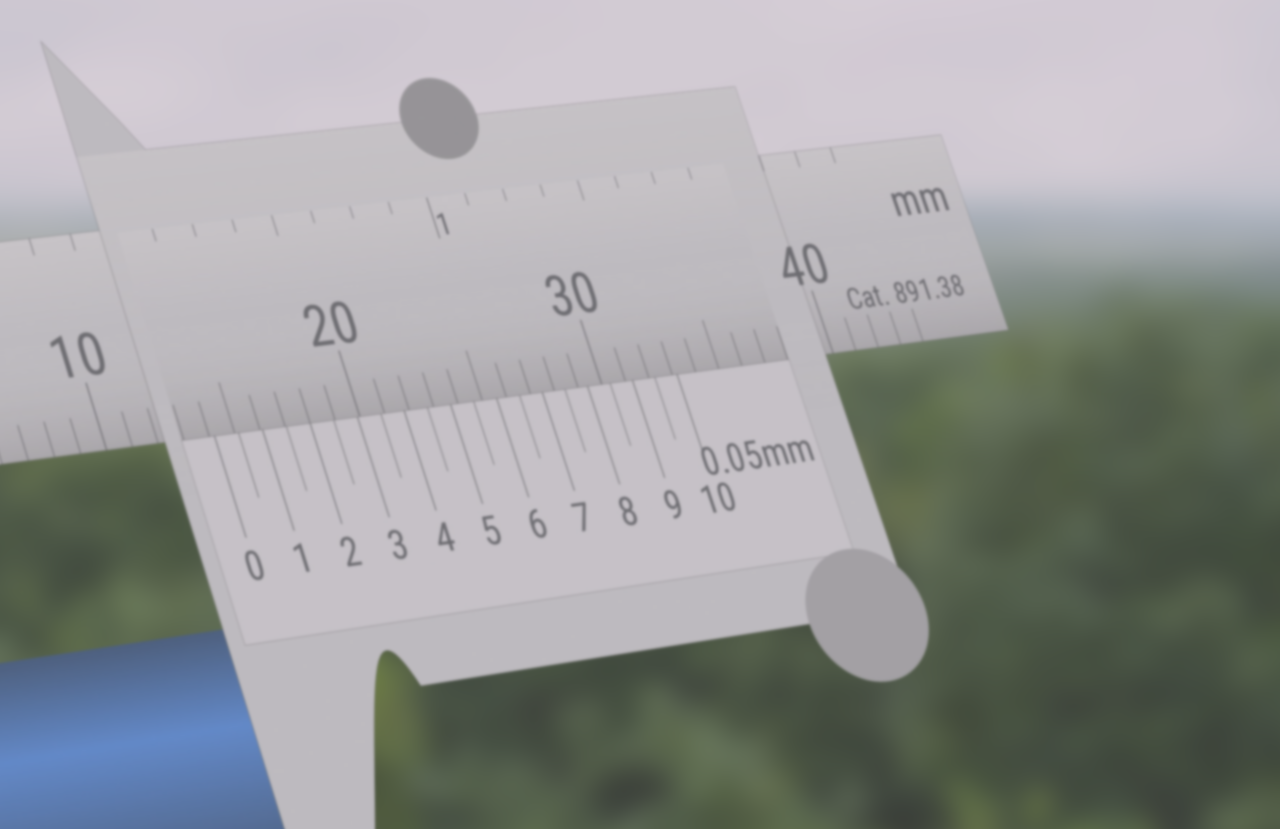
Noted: {"value": 14.2, "unit": "mm"}
